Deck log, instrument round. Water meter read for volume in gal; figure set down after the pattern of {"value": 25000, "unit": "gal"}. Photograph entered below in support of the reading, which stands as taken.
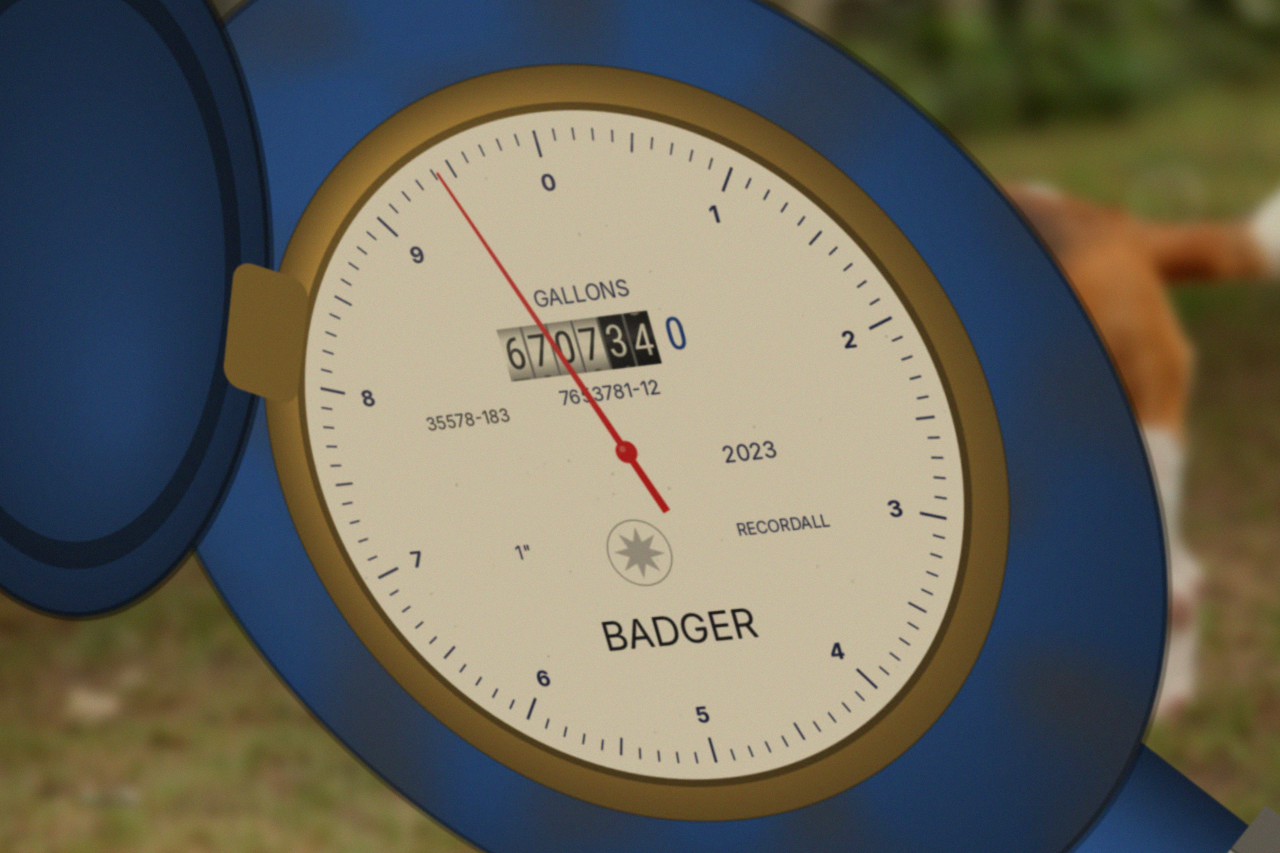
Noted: {"value": 6707339.4, "unit": "gal"}
